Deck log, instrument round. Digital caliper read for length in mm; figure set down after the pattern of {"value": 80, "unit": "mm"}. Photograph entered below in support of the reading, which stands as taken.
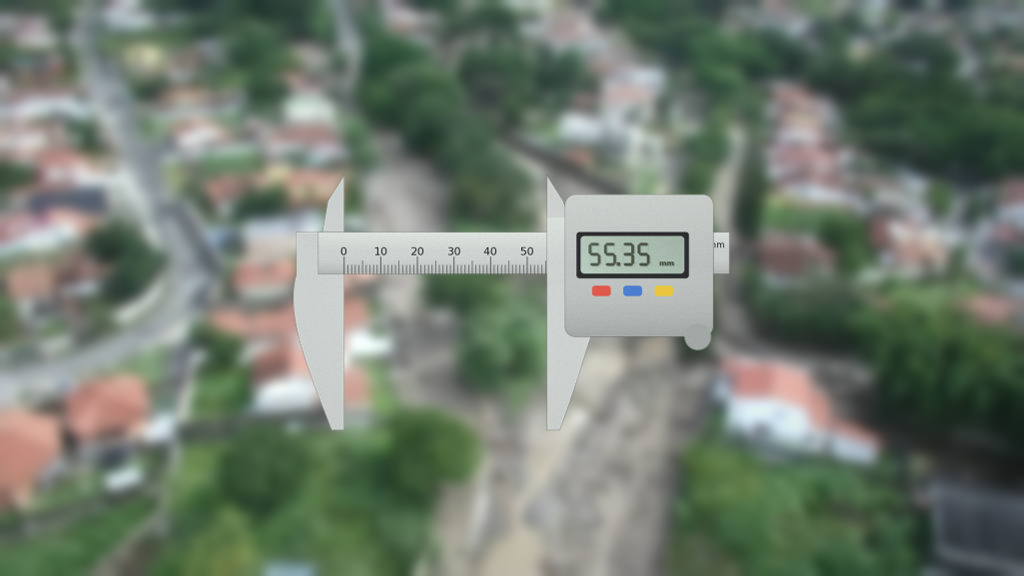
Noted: {"value": 55.35, "unit": "mm"}
